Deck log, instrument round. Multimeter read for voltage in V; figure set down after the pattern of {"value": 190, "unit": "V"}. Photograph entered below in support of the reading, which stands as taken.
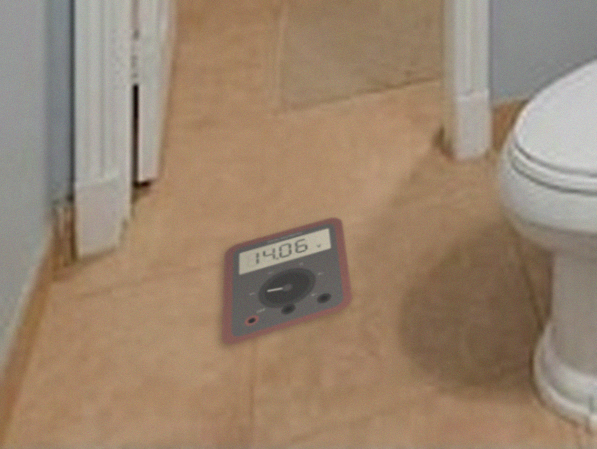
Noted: {"value": 14.06, "unit": "V"}
